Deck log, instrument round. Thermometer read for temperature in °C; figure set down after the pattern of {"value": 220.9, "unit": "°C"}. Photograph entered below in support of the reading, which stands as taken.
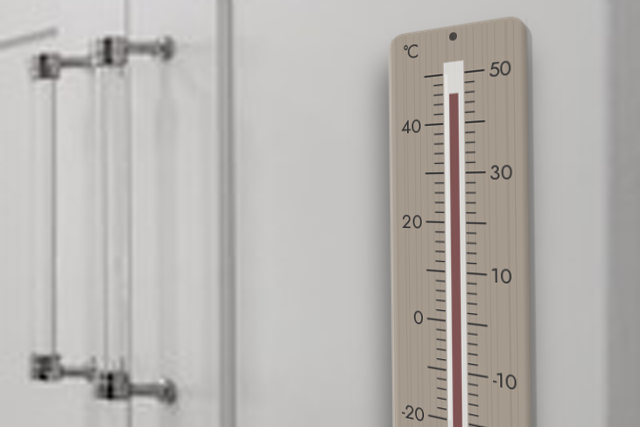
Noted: {"value": 46, "unit": "°C"}
